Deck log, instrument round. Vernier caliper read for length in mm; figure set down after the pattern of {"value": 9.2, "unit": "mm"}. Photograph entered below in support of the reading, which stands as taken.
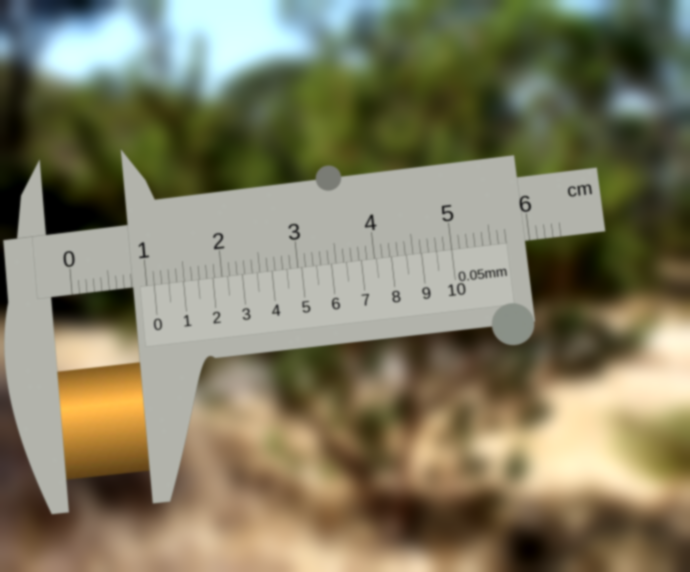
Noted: {"value": 11.0, "unit": "mm"}
